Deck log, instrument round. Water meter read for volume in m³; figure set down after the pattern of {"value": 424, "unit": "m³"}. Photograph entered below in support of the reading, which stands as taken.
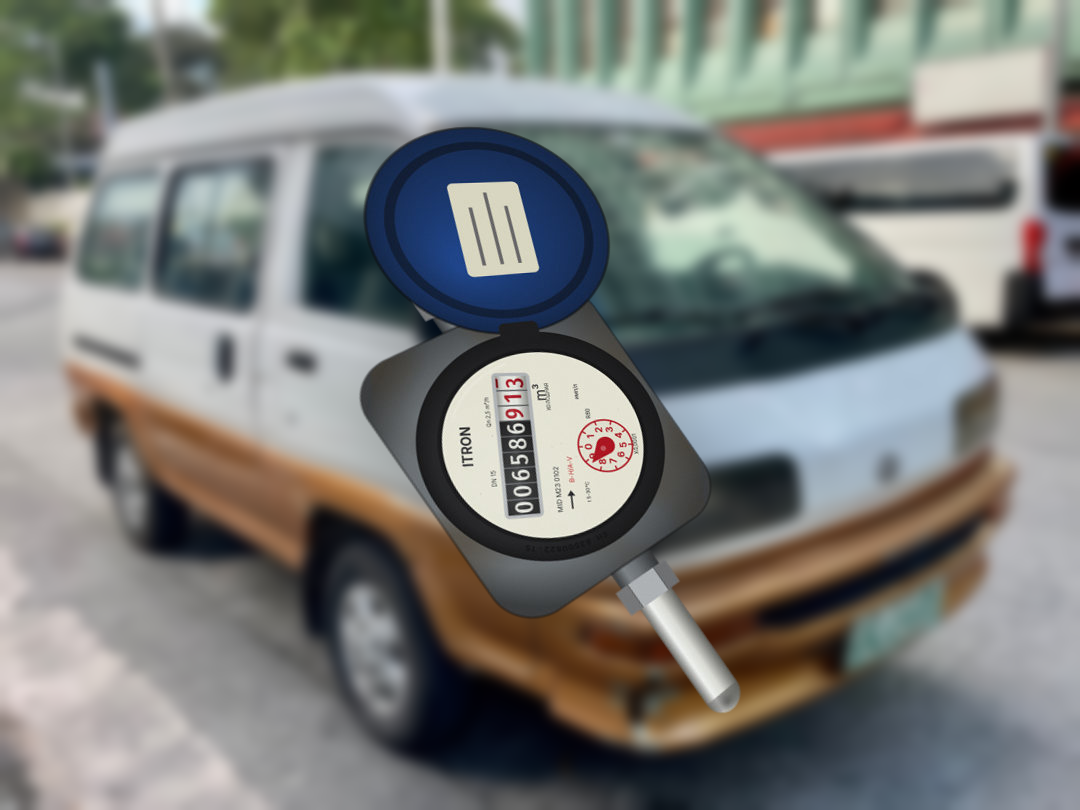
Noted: {"value": 6586.9128, "unit": "m³"}
